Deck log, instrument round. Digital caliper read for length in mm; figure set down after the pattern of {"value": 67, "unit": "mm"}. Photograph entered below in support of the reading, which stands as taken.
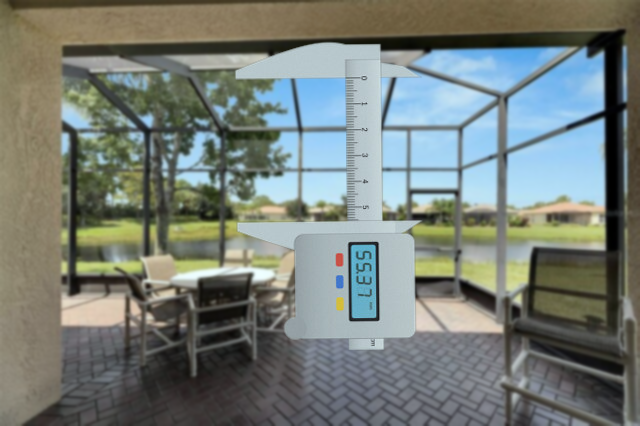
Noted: {"value": 55.37, "unit": "mm"}
